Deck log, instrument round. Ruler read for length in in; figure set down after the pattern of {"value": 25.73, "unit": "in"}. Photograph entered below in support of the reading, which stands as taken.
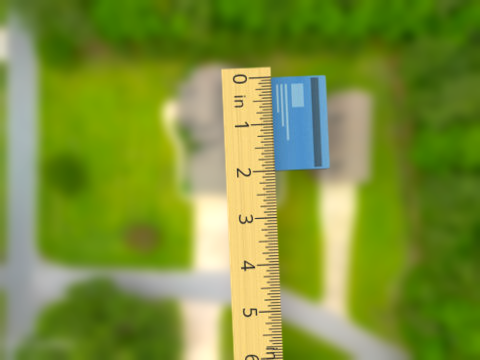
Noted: {"value": 2, "unit": "in"}
